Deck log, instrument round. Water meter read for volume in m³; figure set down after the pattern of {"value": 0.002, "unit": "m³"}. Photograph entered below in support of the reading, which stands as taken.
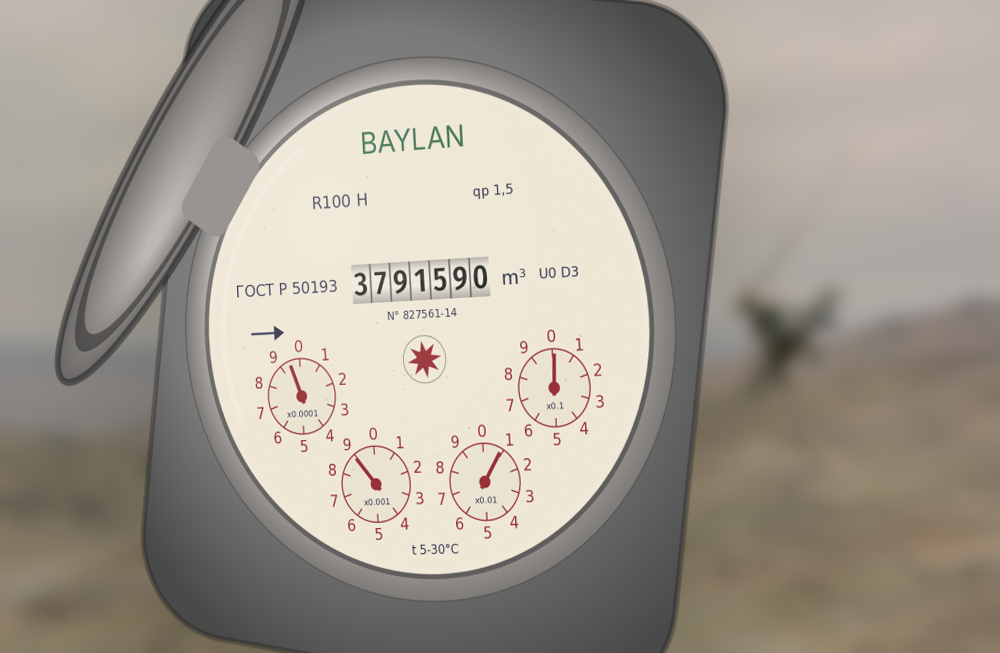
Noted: {"value": 3791590.0089, "unit": "m³"}
